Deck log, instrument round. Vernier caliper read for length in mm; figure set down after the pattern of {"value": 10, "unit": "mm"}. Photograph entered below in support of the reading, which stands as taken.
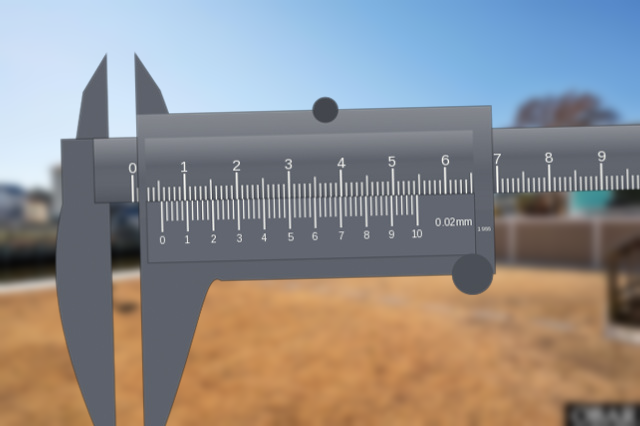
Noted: {"value": 5.5, "unit": "mm"}
